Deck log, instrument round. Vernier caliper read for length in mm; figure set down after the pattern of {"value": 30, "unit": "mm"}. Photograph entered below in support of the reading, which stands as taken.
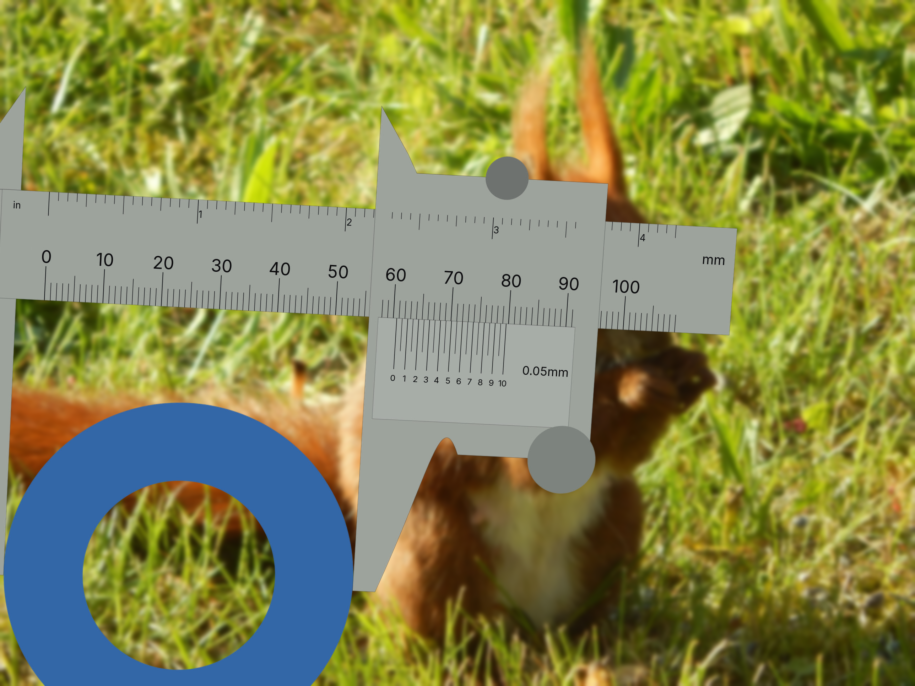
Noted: {"value": 60.6, "unit": "mm"}
